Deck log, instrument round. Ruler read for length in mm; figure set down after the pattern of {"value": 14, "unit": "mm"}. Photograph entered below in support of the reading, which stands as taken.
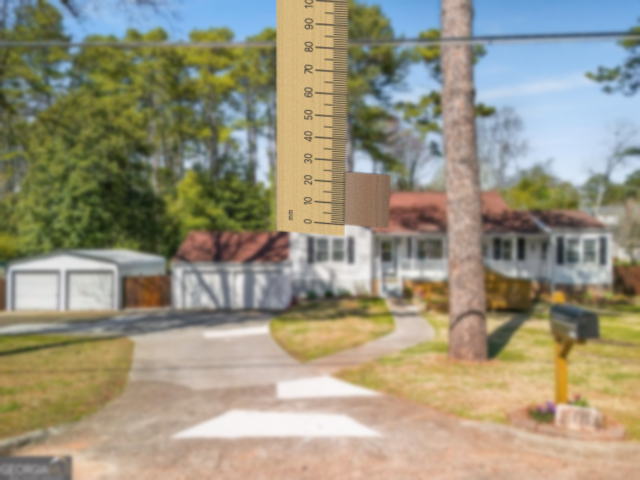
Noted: {"value": 25, "unit": "mm"}
